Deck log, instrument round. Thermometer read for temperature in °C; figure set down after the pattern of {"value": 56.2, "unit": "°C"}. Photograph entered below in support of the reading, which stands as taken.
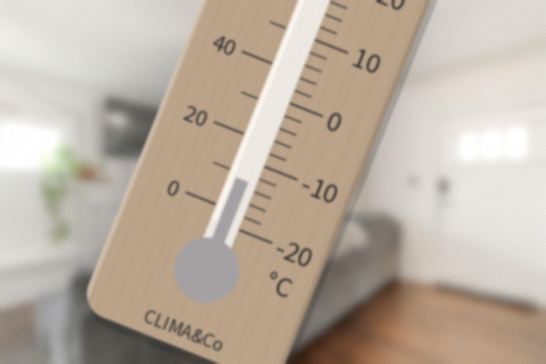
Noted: {"value": -13, "unit": "°C"}
